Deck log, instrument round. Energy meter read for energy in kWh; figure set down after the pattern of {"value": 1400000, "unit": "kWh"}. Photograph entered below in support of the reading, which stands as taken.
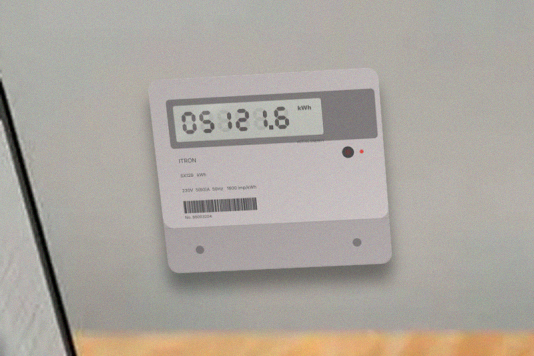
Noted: {"value": 5121.6, "unit": "kWh"}
